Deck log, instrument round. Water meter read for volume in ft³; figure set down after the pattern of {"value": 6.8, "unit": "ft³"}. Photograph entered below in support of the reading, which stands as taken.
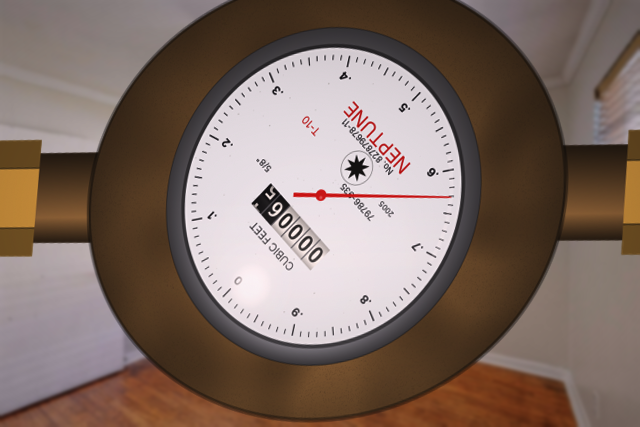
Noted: {"value": 64.63, "unit": "ft³"}
